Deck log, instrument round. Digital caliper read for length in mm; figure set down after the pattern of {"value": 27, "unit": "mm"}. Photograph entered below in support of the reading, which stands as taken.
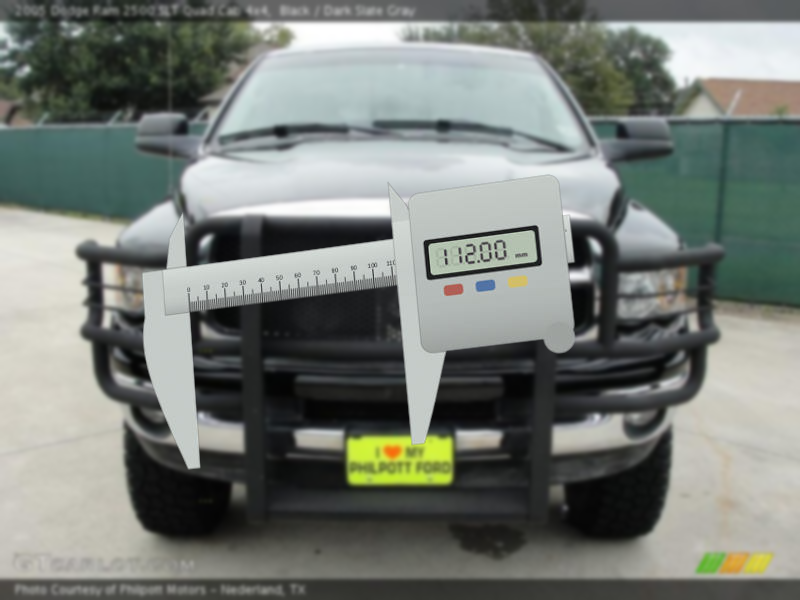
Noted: {"value": 112.00, "unit": "mm"}
